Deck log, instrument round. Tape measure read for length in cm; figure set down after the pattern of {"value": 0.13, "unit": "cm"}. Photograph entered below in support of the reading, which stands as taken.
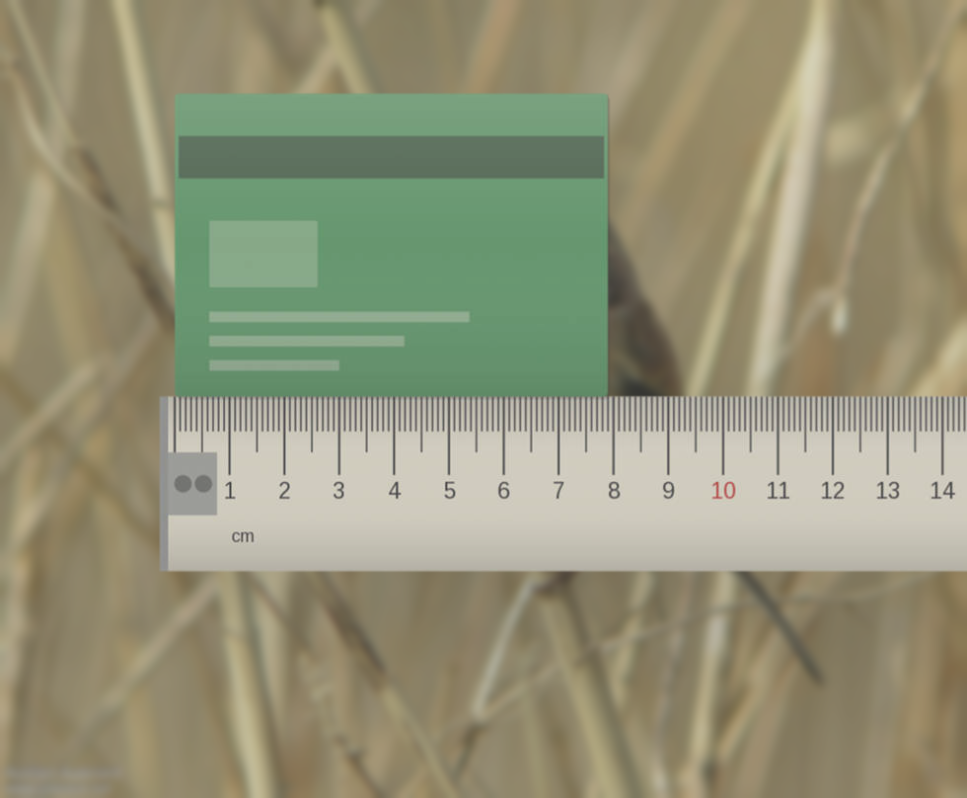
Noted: {"value": 7.9, "unit": "cm"}
